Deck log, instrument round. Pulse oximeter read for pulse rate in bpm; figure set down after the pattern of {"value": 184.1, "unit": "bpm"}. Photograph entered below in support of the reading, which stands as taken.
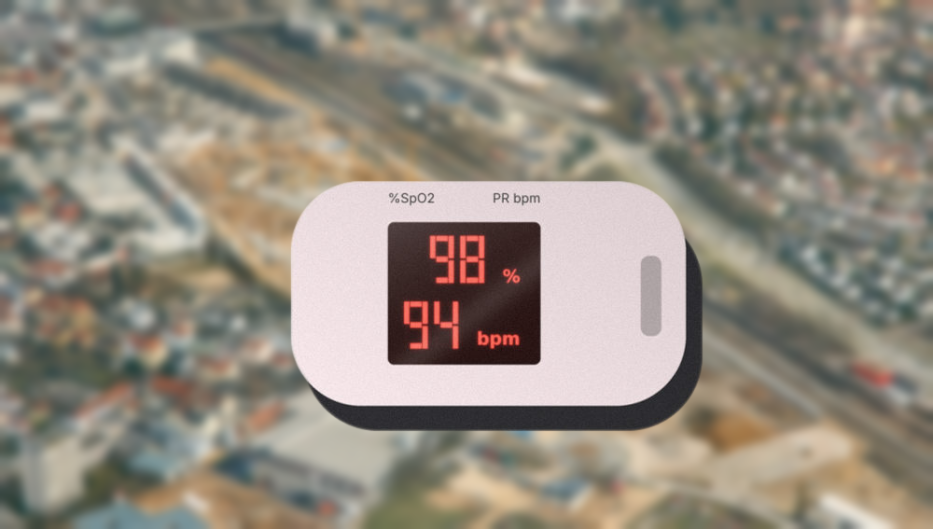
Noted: {"value": 94, "unit": "bpm"}
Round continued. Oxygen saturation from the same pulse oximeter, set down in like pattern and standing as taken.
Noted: {"value": 98, "unit": "%"}
